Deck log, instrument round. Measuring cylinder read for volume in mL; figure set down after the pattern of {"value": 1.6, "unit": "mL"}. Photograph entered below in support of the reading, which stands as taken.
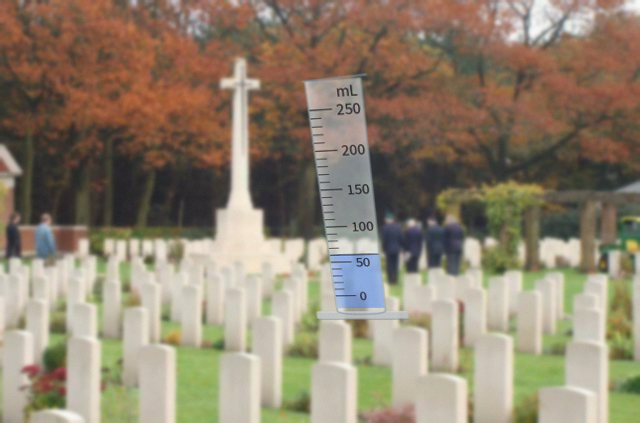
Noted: {"value": 60, "unit": "mL"}
